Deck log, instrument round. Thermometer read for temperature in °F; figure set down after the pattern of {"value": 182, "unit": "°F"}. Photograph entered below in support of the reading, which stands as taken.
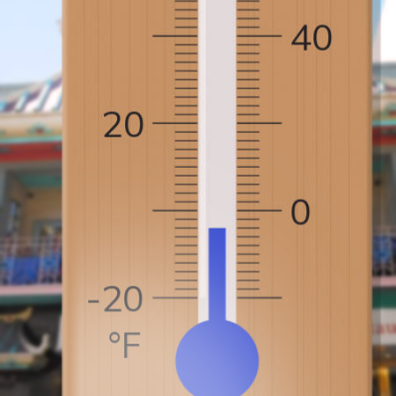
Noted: {"value": -4, "unit": "°F"}
